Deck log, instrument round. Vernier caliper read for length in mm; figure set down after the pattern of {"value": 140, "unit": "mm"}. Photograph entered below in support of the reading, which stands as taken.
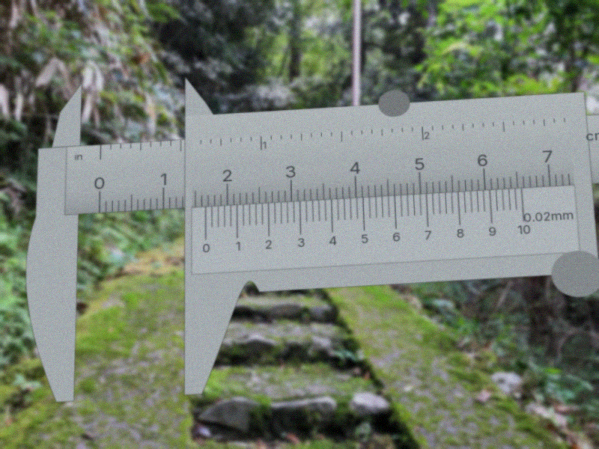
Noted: {"value": 16.6, "unit": "mm"}
